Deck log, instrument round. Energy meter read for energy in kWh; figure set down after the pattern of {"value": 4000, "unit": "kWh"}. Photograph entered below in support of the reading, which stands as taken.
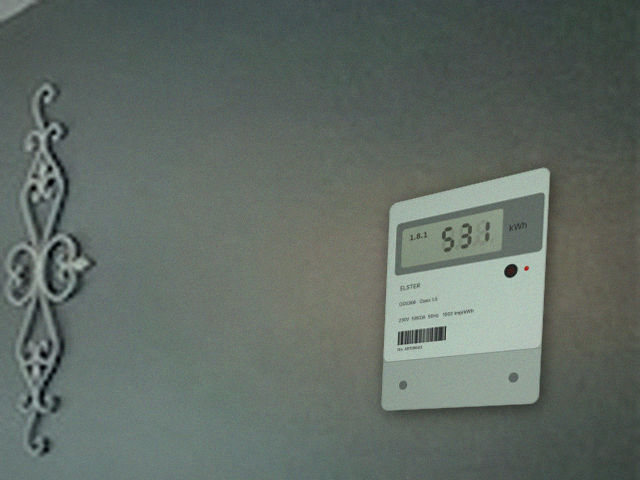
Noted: {"value": 531, "unit": "kWh"}
